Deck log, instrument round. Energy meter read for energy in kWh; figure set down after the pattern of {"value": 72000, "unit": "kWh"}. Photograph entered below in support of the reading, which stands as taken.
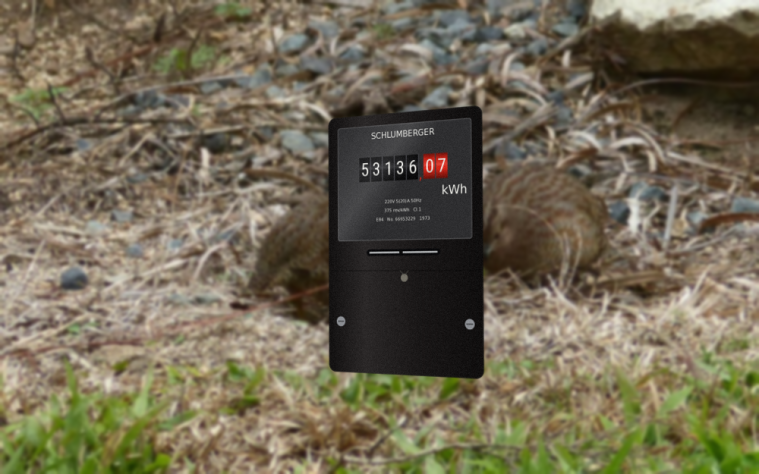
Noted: {"value": 53136.07, "unit": "kWh"}
